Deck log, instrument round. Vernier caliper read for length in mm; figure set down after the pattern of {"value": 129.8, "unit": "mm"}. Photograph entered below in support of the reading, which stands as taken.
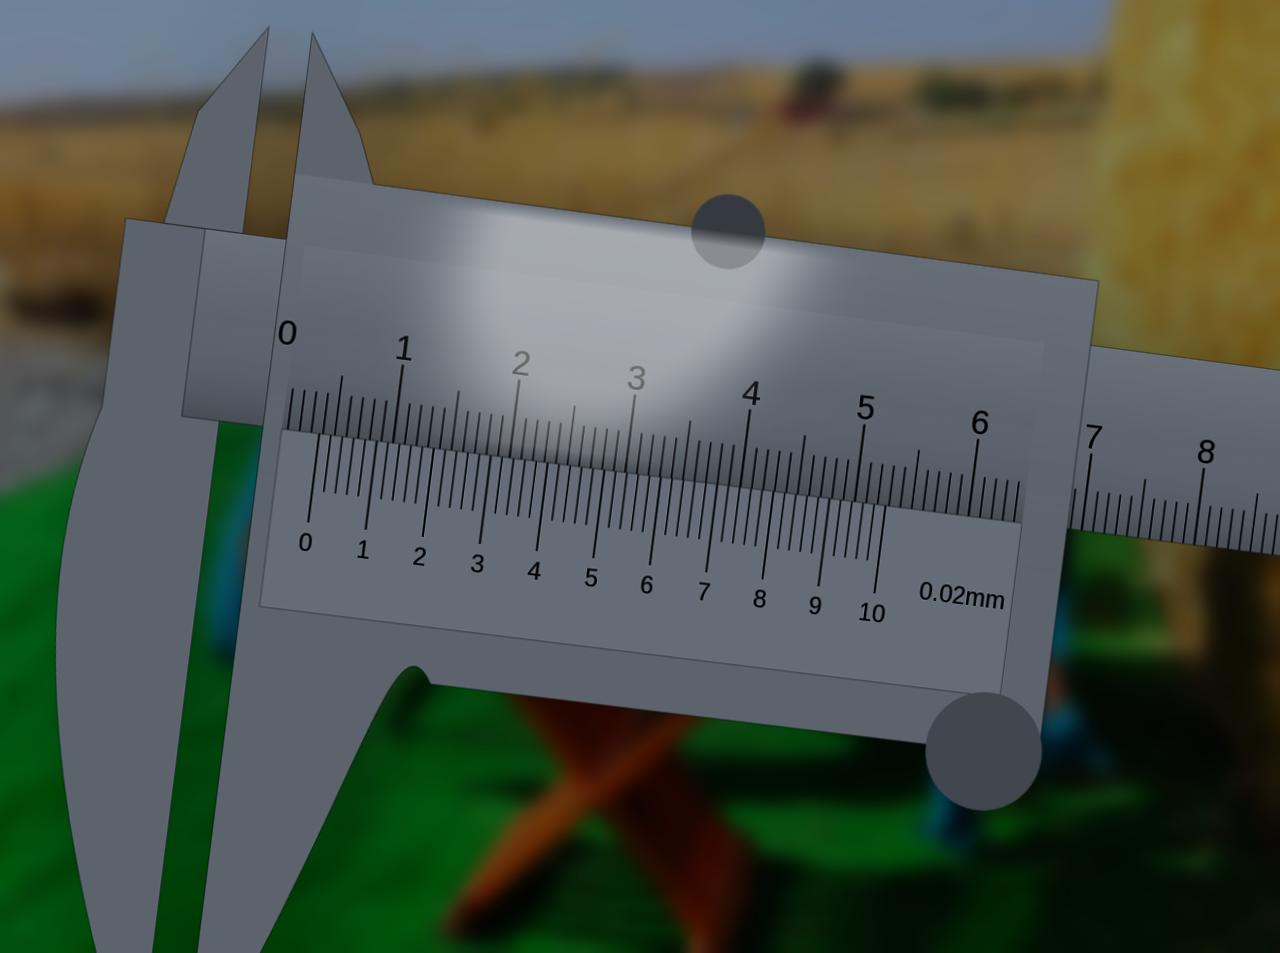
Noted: {"value": 3.7, "unit": "mm"}
